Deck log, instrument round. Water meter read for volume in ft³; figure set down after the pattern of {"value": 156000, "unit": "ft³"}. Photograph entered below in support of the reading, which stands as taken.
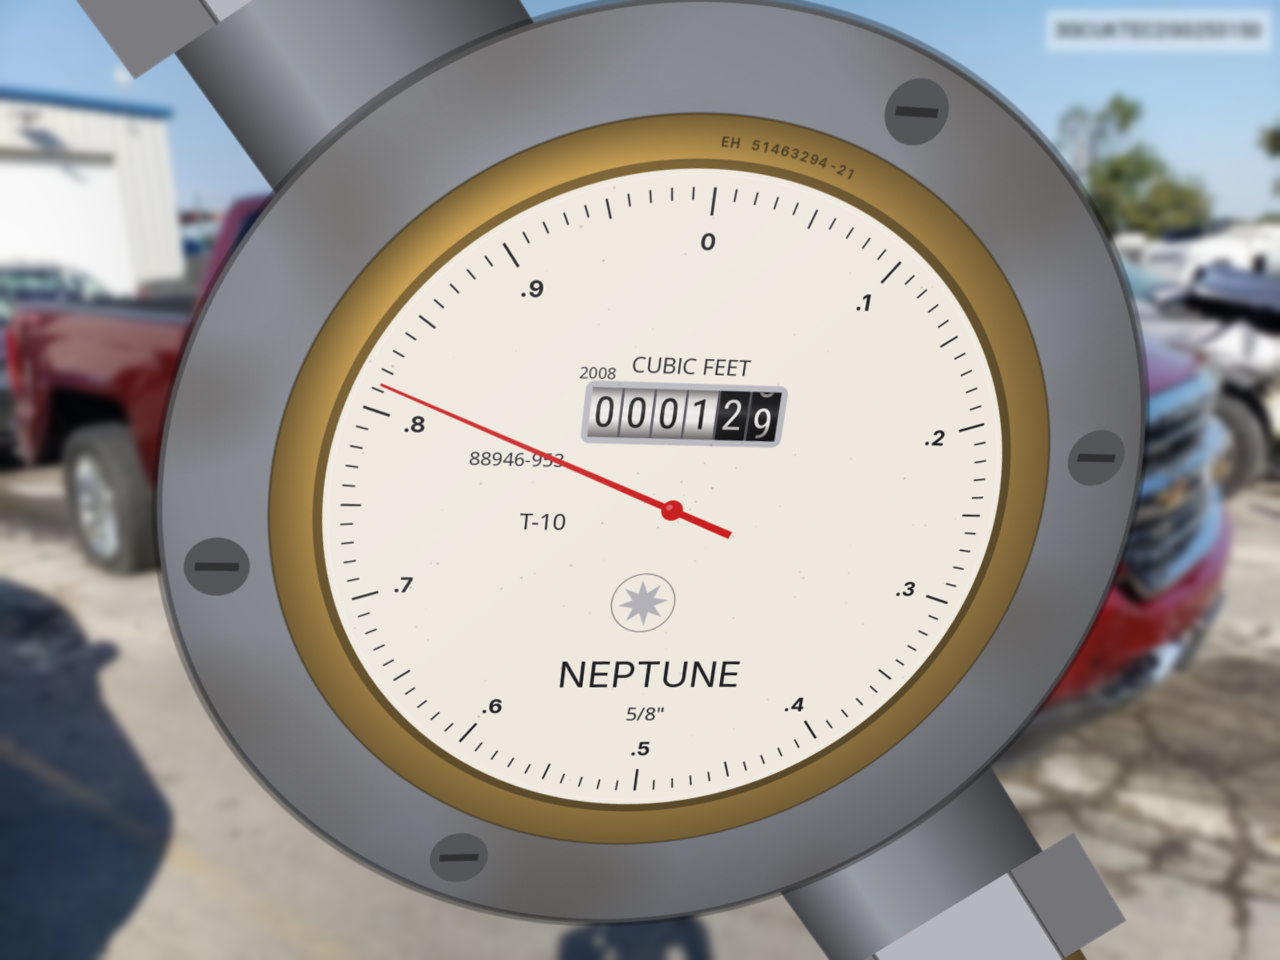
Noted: {"value": 128.81, "unit": "ft³"}
